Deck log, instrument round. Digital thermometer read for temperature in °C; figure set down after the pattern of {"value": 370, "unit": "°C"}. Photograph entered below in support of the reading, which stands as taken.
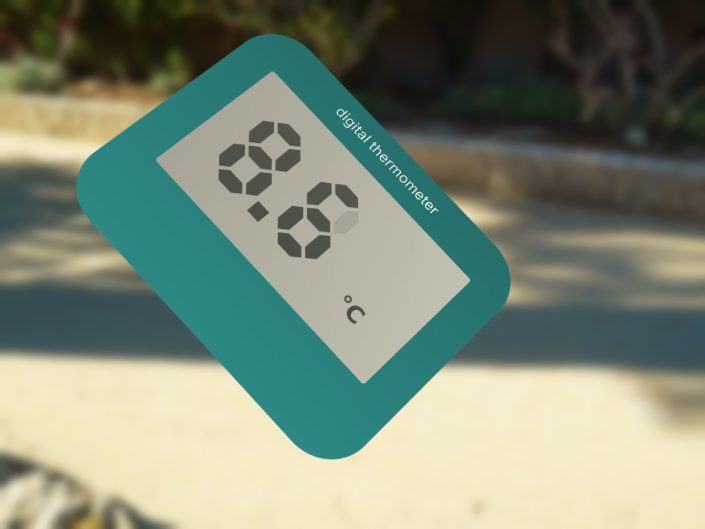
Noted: {"value": 8.6, "unit": "°C"}
